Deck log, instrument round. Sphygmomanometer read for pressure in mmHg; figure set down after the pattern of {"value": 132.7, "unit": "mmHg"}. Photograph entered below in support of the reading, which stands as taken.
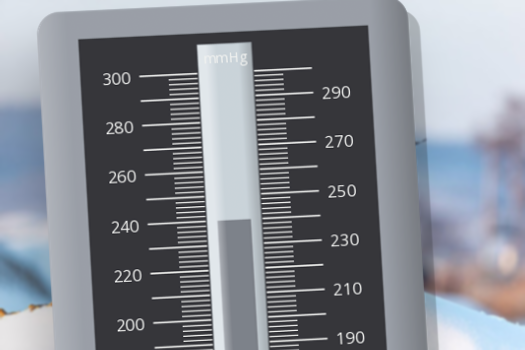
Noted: {"value": 240, "unit": "mmHg"}
